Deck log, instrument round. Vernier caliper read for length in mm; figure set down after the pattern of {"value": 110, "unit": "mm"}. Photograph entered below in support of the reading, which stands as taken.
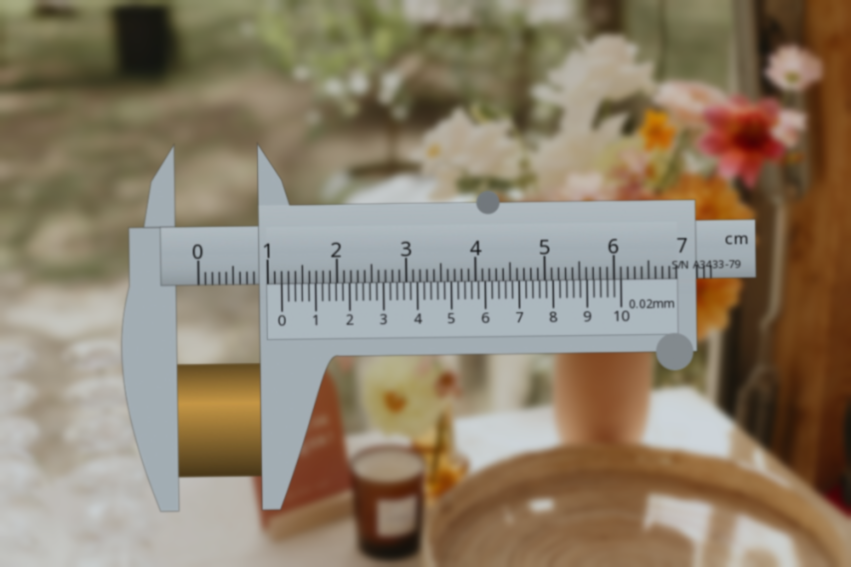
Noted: {"value": 12.0, "unit": "mm"}
